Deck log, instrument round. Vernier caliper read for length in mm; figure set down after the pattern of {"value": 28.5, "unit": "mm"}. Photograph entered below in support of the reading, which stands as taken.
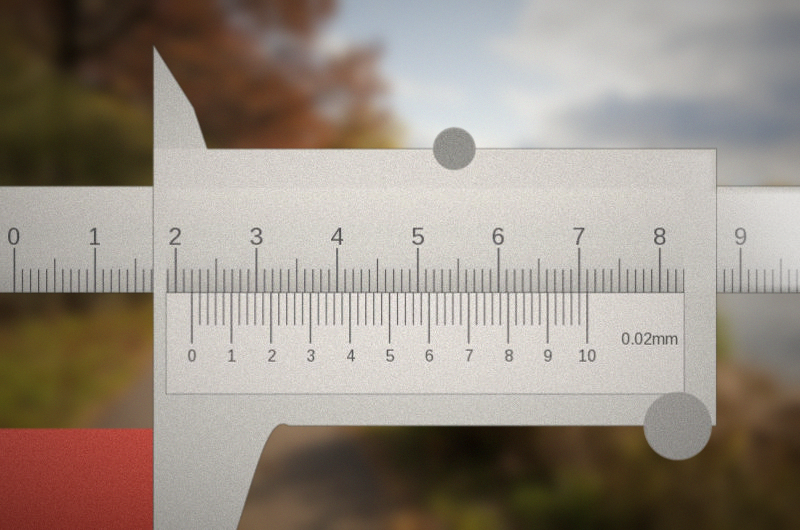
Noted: {"value": 22.0, "unit": "mm"}
